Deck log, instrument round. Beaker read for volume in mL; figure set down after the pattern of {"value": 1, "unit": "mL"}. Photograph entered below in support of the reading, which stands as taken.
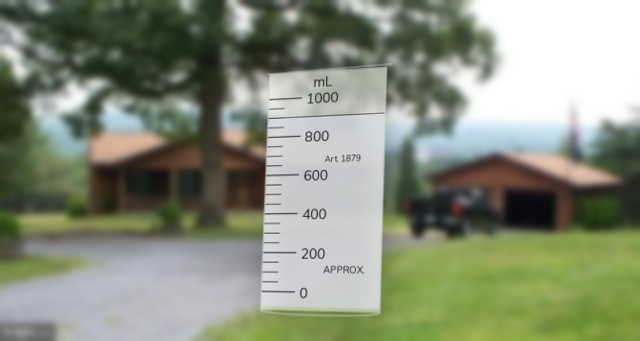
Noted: {"value": 900, "unit": "mL"}
